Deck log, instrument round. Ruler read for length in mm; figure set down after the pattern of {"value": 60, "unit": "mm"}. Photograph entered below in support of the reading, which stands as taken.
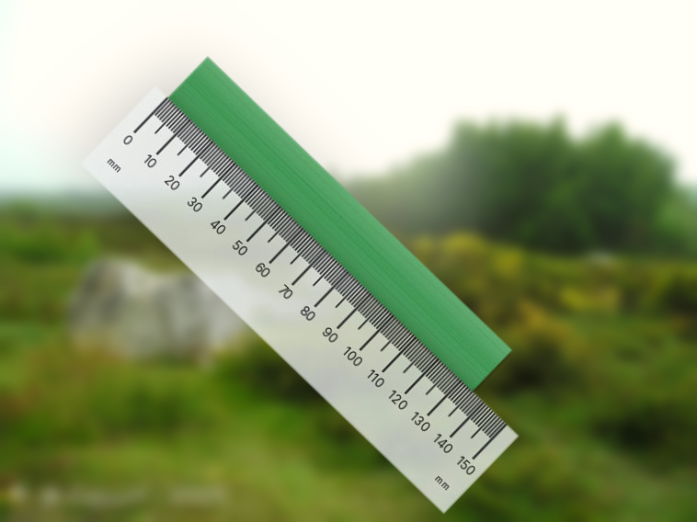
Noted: {"value": 135, "unit": "mm"}
